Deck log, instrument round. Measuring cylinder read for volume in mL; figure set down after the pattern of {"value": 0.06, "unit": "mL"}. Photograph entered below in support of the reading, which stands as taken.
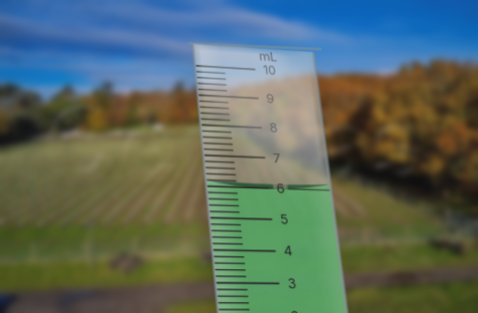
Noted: {"value": 6, "unit": "mL"}
